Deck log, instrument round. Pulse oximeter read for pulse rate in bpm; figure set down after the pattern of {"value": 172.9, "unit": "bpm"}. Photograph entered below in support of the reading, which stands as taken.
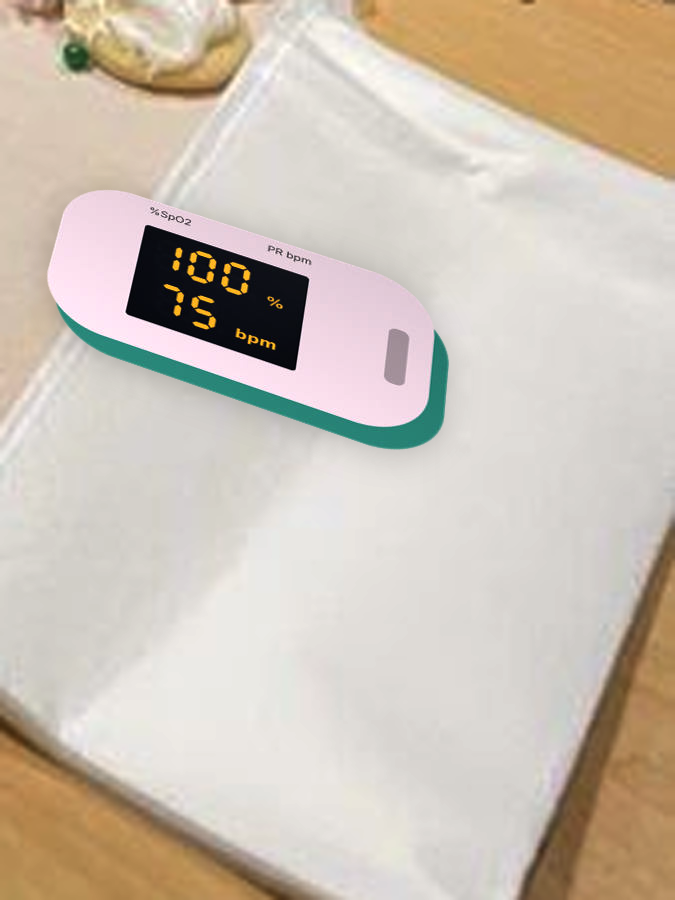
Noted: {"value": 75, "unit": "bpm"}
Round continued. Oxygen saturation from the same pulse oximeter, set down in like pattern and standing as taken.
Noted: {"value": 100, "unit": "%"}
